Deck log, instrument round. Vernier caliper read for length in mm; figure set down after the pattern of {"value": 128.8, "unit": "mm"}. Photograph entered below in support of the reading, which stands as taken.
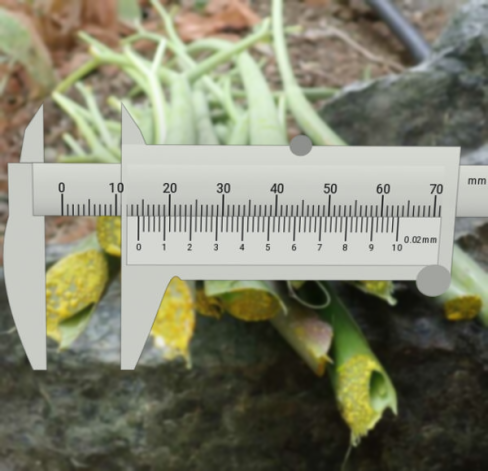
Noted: {"value": 14.2, "unit": "mm"}
